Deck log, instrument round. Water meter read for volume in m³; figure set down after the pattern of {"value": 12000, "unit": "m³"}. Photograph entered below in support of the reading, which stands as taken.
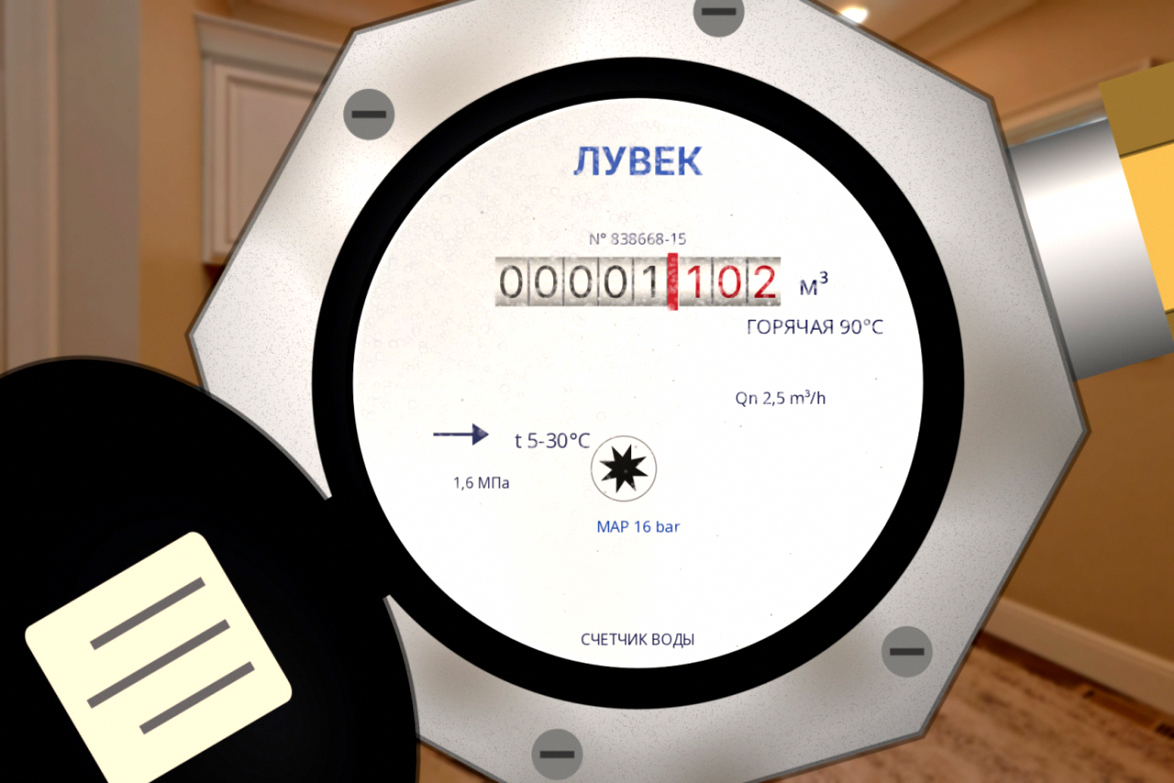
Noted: {"value": 1.102, "unit": "m³"}
